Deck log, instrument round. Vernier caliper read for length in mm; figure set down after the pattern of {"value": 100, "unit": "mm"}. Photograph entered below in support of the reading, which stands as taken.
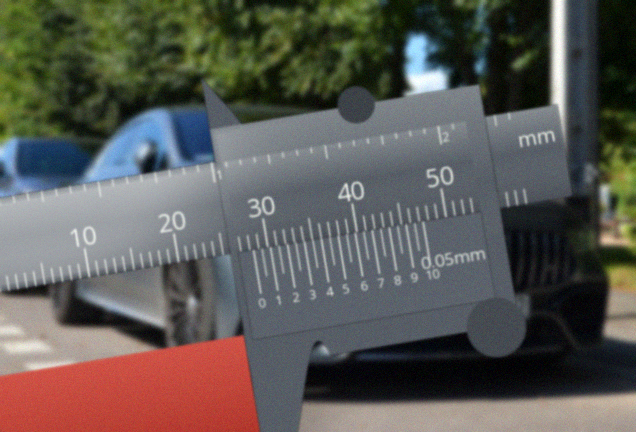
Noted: {"value": 28.4, "unit": "mm"}
